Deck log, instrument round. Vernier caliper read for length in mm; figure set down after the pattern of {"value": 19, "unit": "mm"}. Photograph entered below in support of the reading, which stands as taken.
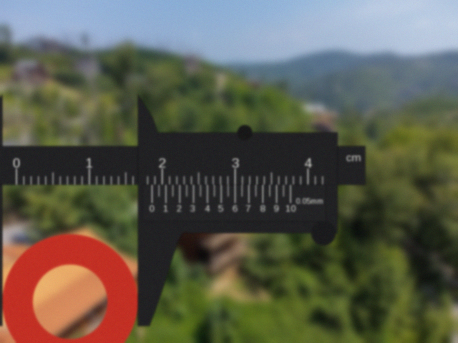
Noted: {"value": 18.6, "unit": "mm"}
